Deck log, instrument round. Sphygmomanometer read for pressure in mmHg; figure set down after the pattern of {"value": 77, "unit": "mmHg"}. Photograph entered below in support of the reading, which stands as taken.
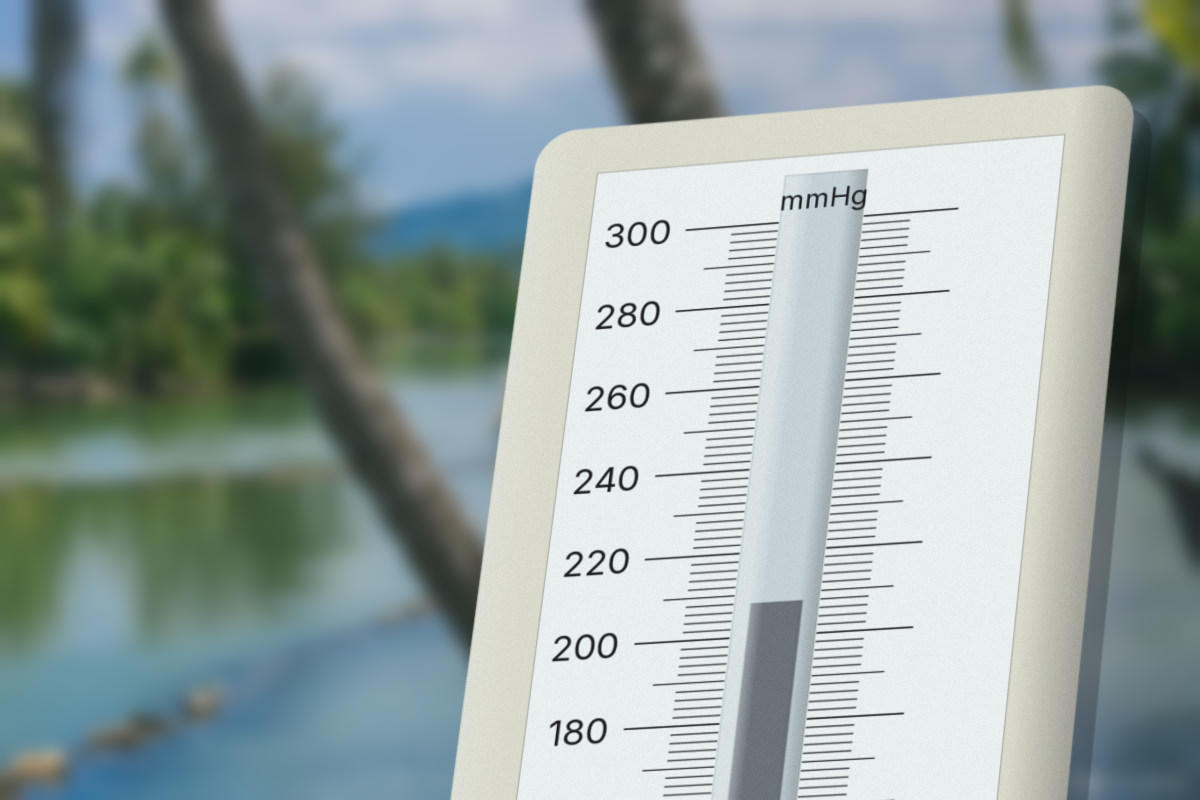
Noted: {"value": 208, "unit": "mmHg"}
